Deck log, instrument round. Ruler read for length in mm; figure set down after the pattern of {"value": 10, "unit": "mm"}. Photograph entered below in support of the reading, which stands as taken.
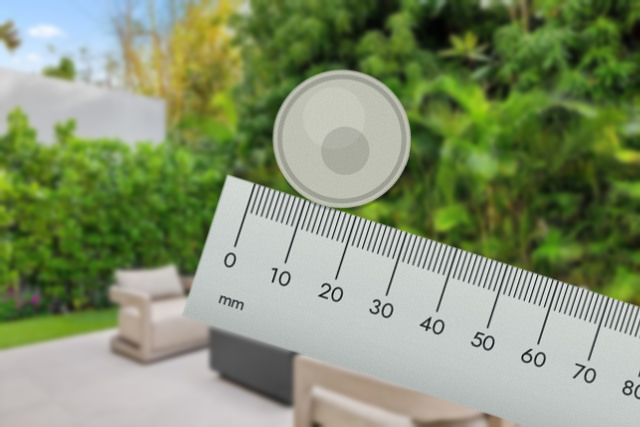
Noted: {"value": 26, "unit": "mm"}
